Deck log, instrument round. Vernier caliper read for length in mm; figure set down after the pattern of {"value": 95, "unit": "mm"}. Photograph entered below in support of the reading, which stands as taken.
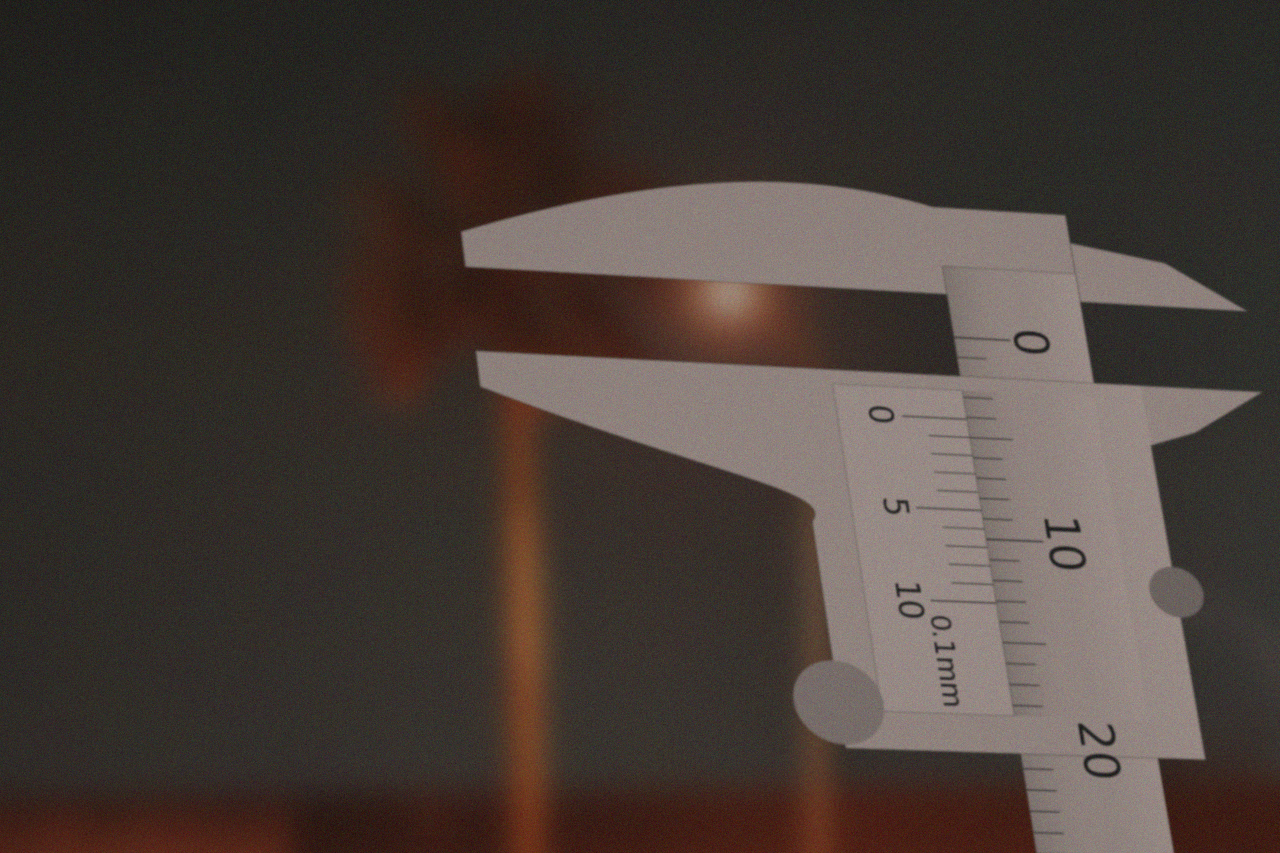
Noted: {"value": 4.1, "unit": "mm"}
